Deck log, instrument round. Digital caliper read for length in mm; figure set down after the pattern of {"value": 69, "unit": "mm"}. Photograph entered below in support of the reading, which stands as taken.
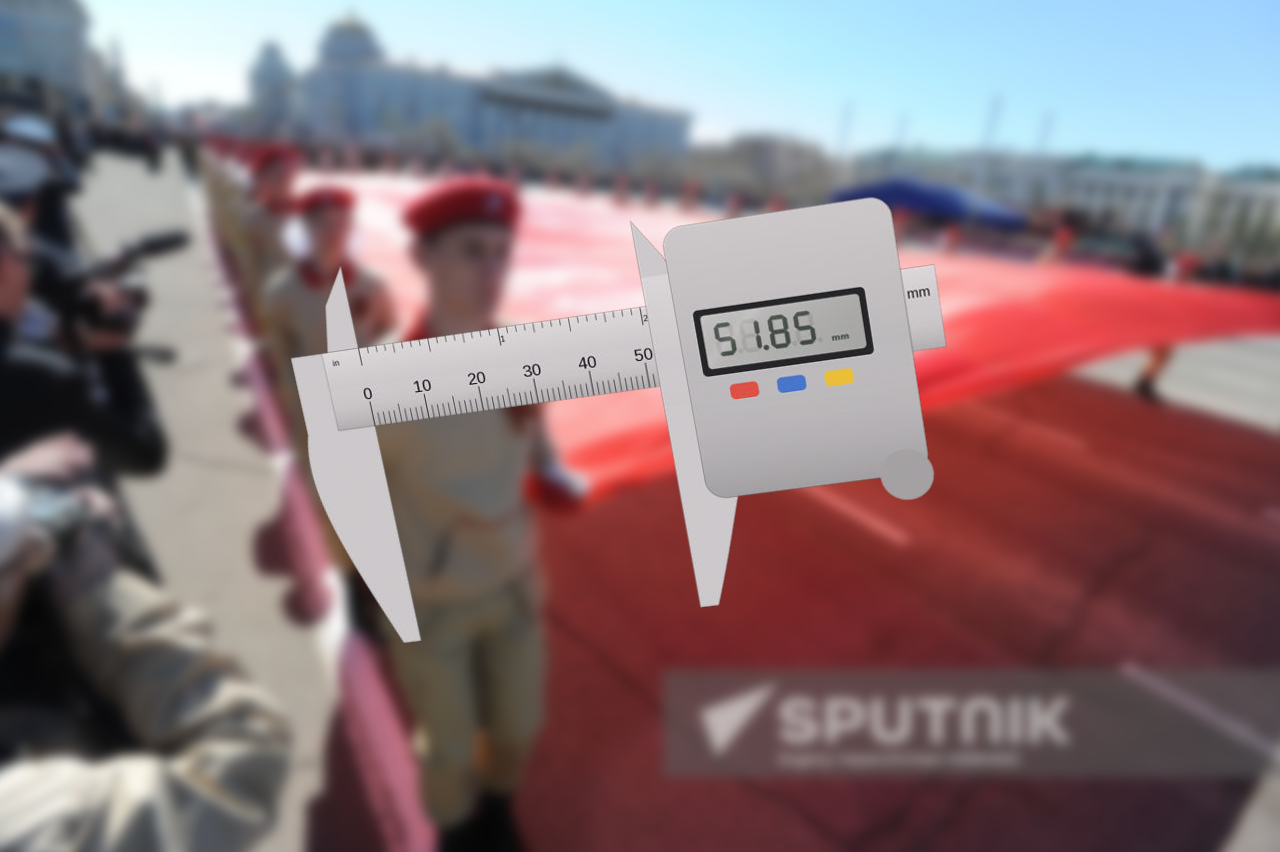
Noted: {"value": 51.85, "unit": "mm"}
